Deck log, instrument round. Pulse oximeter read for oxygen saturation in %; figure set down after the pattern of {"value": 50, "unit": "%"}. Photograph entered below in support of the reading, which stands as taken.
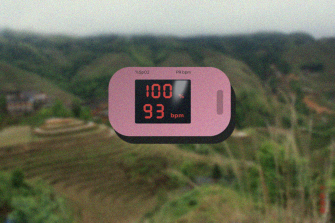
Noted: {"value": 100, "unit": "%"}
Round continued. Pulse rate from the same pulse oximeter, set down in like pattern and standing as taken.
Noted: {"value": 93, "unit": "bpm"}
